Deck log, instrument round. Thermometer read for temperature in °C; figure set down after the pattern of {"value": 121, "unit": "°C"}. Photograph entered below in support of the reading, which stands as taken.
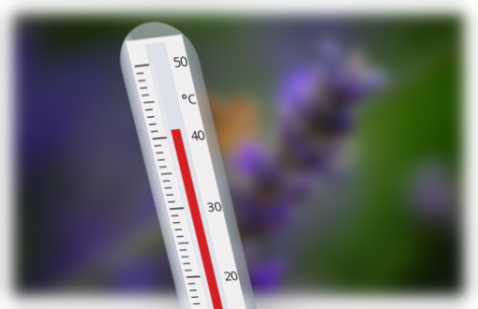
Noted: {"value": 41, "unit": "°C"}
